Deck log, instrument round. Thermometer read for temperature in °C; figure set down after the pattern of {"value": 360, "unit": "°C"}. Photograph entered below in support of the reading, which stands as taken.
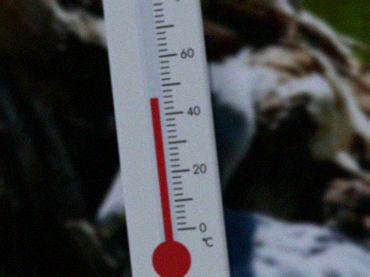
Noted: {"value": 46, "unit": "°C"}
